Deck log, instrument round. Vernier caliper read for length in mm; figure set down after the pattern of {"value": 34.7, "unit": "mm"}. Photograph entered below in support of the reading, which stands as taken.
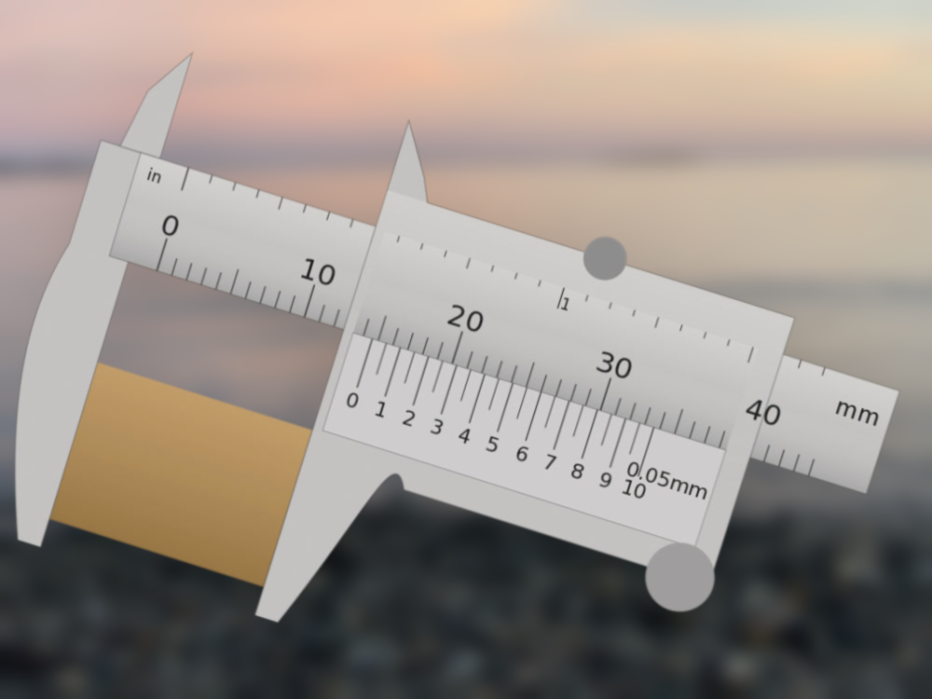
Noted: {"value": 14.6, "unit": "mm"}
